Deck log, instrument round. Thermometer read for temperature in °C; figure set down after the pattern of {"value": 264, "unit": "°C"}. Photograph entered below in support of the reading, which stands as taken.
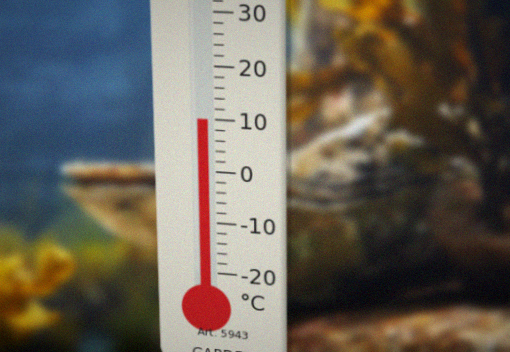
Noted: {"value": 10, "unit": "°C"}
